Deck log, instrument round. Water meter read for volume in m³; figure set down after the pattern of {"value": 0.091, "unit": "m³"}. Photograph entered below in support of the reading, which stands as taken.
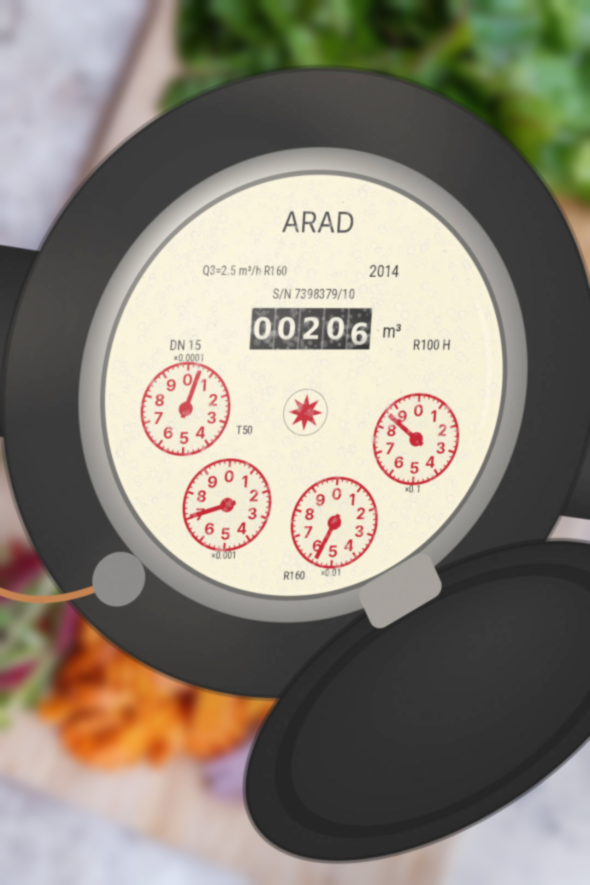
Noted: {"value": 205.8570, "unit": "m³"}
